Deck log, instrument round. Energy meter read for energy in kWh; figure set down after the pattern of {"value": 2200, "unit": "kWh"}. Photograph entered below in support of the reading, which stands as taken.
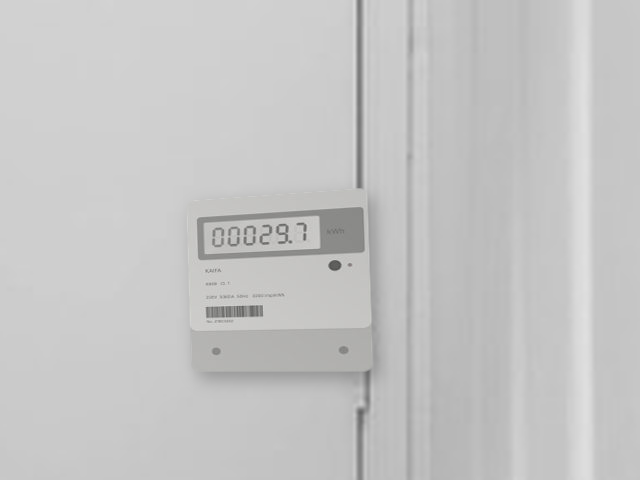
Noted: {"value": 29.7, "unit": "kWh"}
